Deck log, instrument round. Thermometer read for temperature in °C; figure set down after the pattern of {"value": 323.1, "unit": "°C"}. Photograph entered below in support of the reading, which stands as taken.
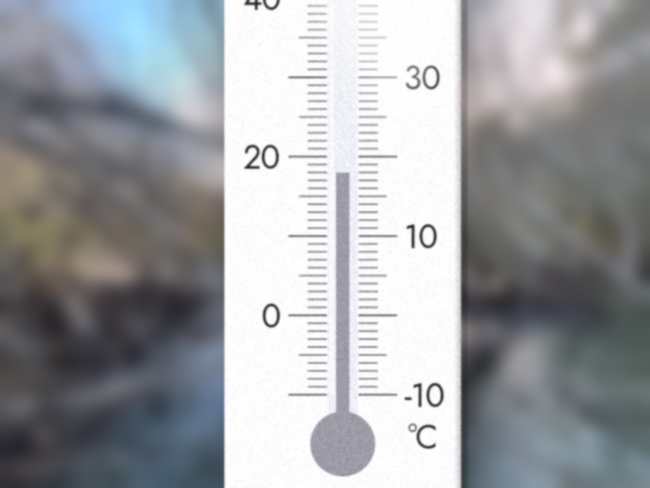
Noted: {"value": 18, "unit": "°C"}
